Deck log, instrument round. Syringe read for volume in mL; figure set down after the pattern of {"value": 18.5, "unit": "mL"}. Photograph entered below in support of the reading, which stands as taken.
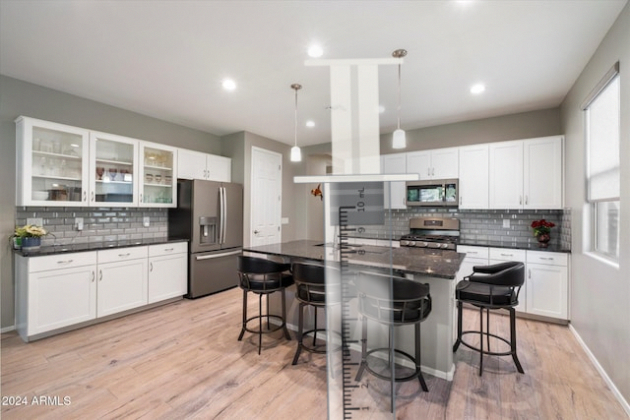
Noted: {"value": 9.2, "unit": "mL"}
